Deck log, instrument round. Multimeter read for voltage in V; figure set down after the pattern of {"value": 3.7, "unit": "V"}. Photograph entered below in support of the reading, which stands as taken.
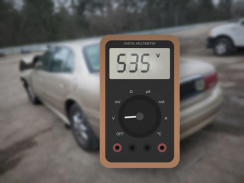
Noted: {"value": 535, "unit": "V"}
